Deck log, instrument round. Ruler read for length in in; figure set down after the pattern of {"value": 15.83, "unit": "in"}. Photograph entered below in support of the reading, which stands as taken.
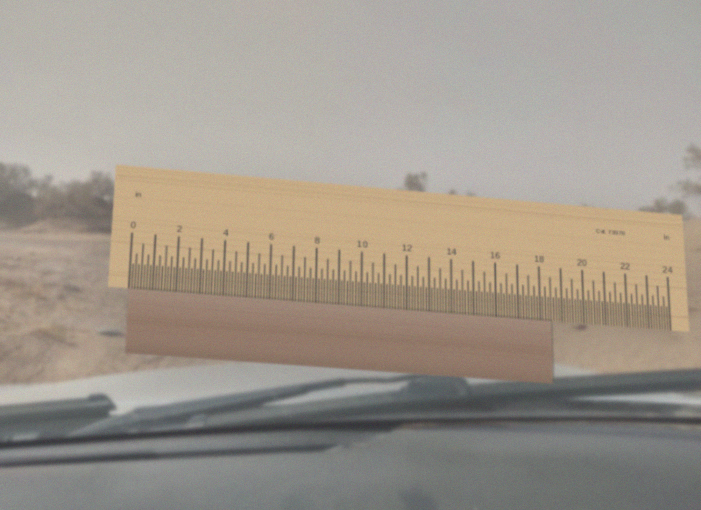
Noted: {"value": 18.5, "unit": "in"}
